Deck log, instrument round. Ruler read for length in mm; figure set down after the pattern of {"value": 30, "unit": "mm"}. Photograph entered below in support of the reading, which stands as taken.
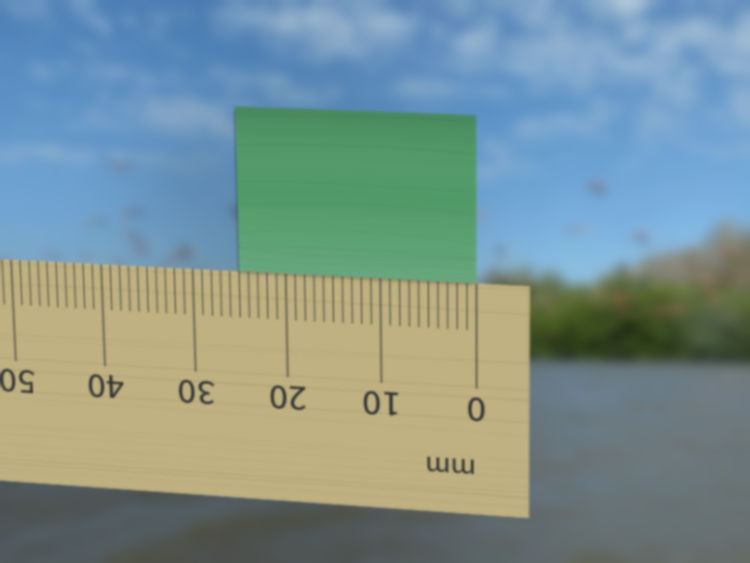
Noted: {"value": 25, "unit": "mm"}
